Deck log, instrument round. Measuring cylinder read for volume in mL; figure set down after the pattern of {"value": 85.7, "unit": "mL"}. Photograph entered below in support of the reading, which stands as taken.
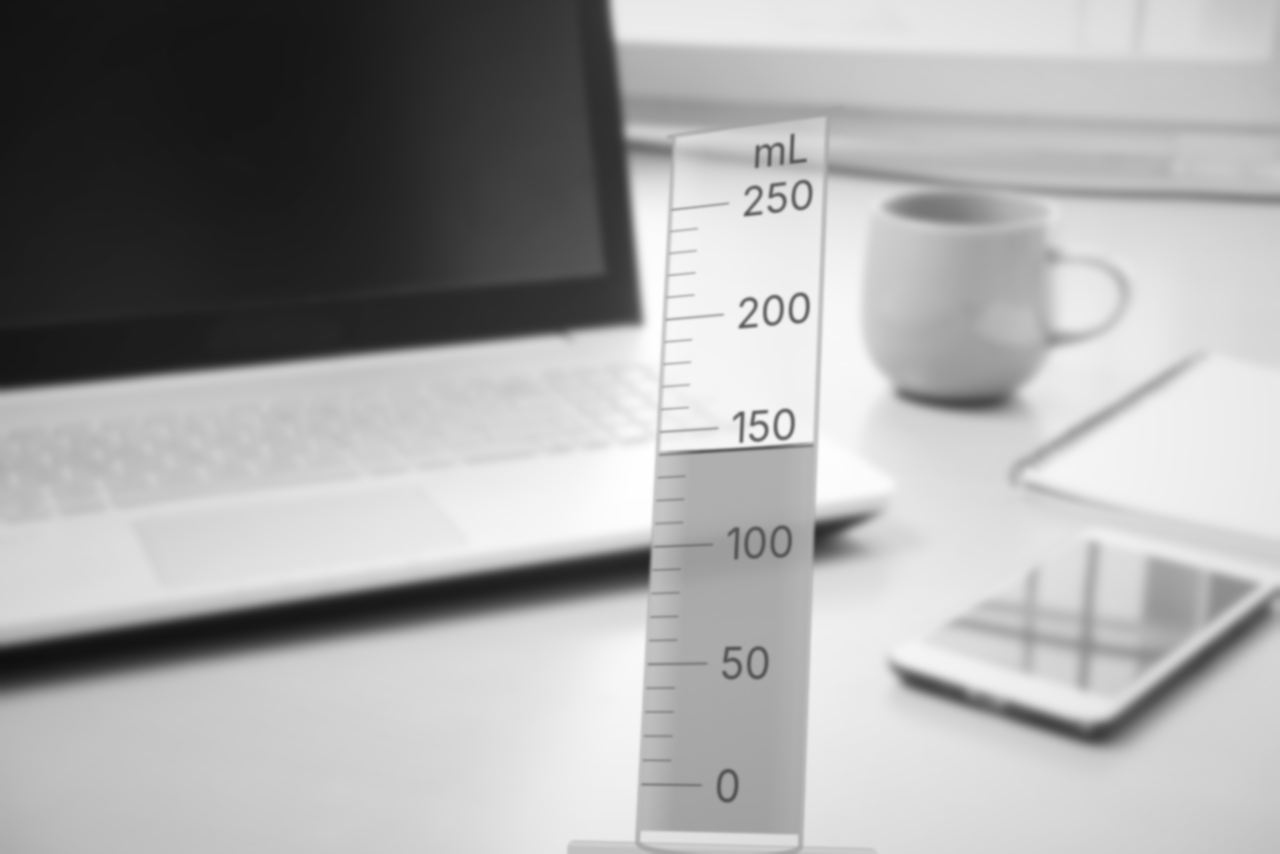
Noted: {"value": 140, "unit": "mL"}
